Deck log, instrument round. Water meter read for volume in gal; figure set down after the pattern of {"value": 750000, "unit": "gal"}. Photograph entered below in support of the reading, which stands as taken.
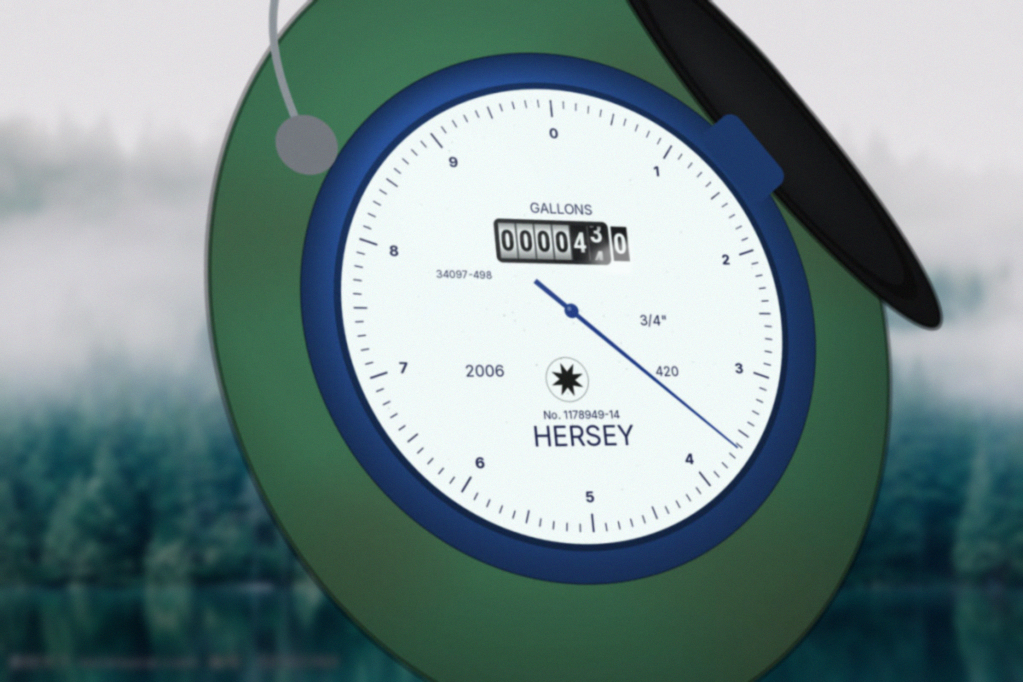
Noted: {"value": 433.6, "unit": "gal"}
